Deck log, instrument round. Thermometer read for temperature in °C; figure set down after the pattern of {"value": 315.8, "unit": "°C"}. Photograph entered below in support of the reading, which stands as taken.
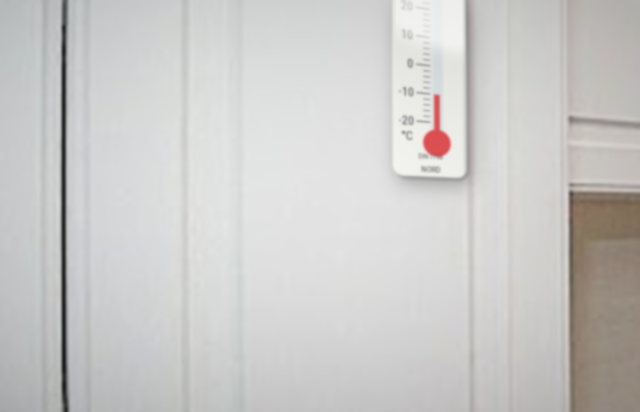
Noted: {"value": -10, "unit": "°C"}
